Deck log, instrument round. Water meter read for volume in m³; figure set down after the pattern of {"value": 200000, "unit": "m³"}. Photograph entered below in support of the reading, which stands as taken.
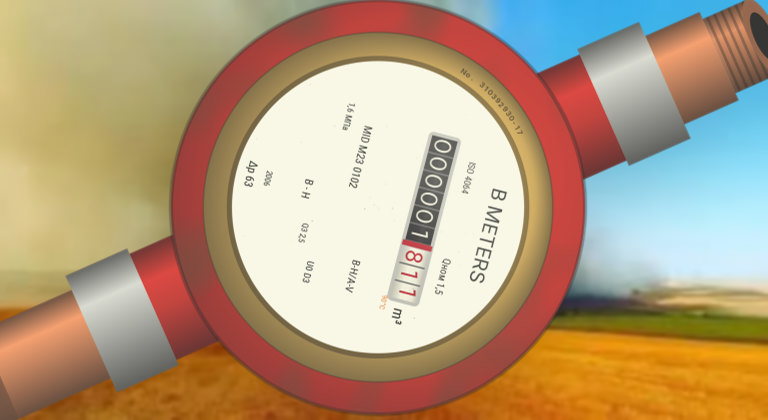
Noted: {"value": 1.811, "unit": "m³"}
